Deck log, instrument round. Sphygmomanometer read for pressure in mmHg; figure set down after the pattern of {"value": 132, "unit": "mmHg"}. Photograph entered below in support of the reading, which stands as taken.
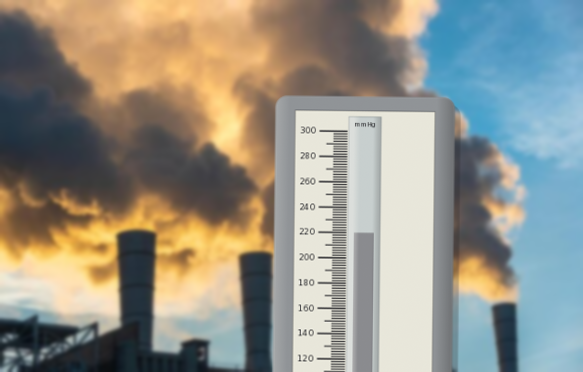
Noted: {"value": 220, "unit": "mmHg"}
